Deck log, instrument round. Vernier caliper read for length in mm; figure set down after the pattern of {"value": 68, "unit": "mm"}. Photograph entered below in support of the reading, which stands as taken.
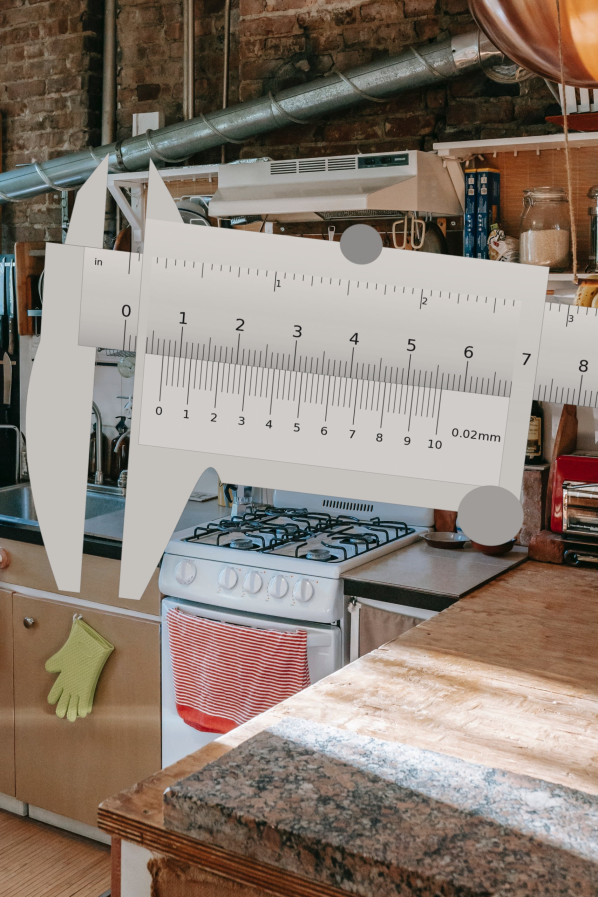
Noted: {"value": 7.0, "unit": "mm"}
